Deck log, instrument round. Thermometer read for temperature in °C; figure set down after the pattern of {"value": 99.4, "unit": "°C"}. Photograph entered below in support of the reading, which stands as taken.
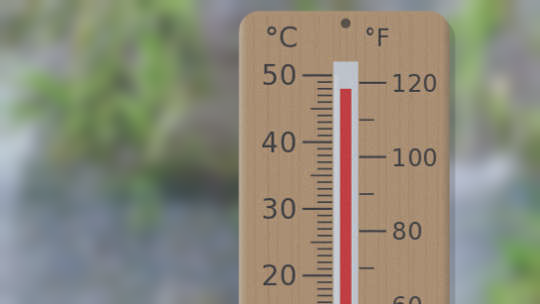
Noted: {"value": 48, "unit": "°C"}
